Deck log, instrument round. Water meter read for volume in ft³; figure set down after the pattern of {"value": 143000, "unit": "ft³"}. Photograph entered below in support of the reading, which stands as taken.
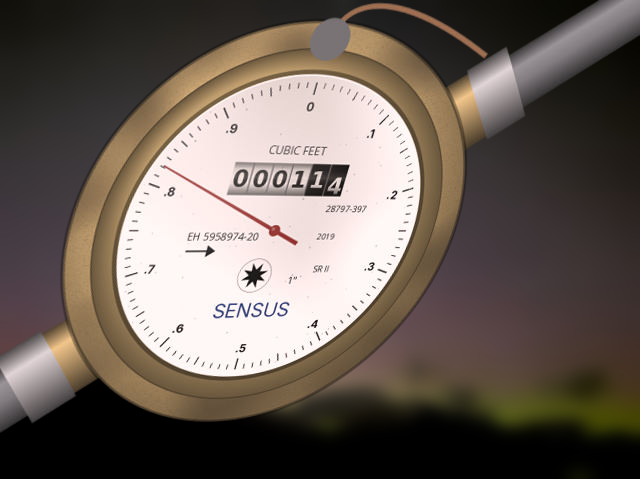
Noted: {"value": 113.82, "unit": "ft³"}
